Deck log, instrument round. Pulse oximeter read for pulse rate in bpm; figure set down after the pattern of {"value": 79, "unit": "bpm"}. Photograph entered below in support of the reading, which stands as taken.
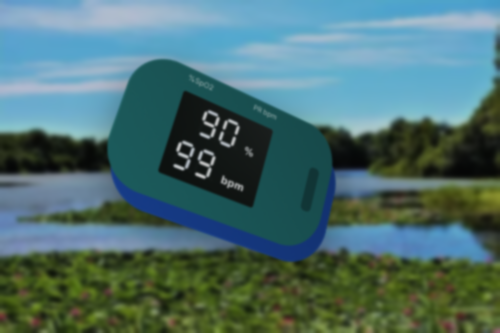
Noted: {"value": 99, "unit": "bpm"}
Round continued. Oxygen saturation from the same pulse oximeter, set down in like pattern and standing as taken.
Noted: {"value": 90, "unit": "%"}
